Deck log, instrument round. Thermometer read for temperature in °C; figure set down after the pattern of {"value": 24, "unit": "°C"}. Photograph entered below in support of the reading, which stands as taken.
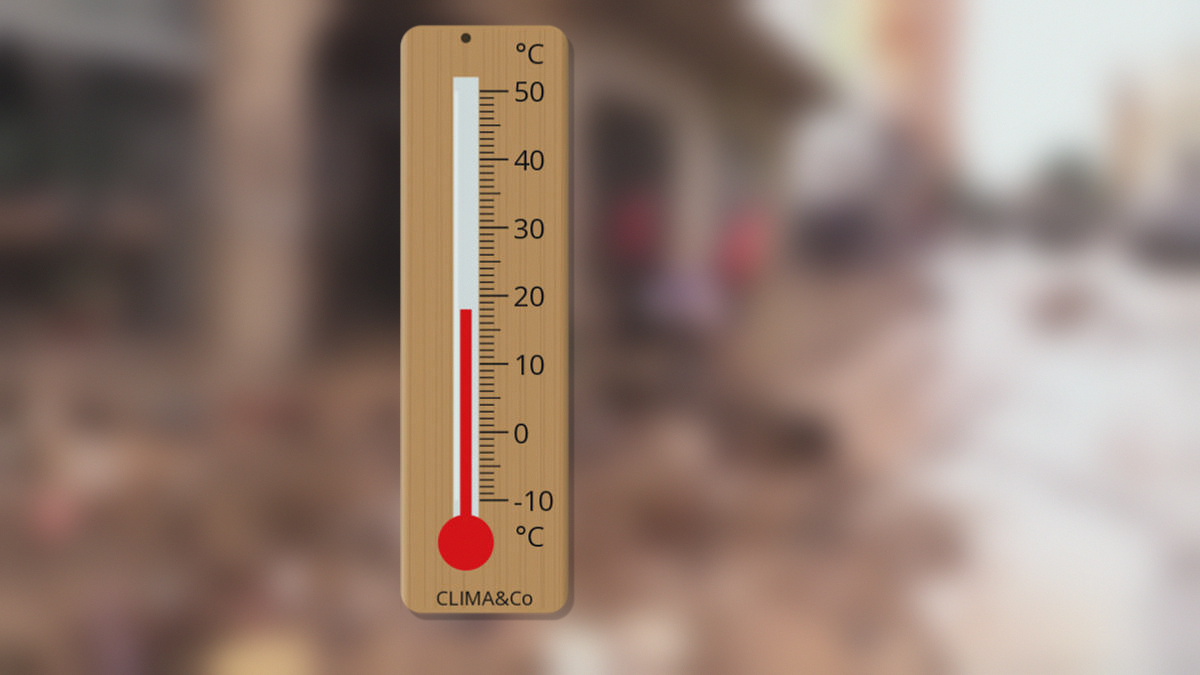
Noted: {"value": 18, "unit": "°C"}
